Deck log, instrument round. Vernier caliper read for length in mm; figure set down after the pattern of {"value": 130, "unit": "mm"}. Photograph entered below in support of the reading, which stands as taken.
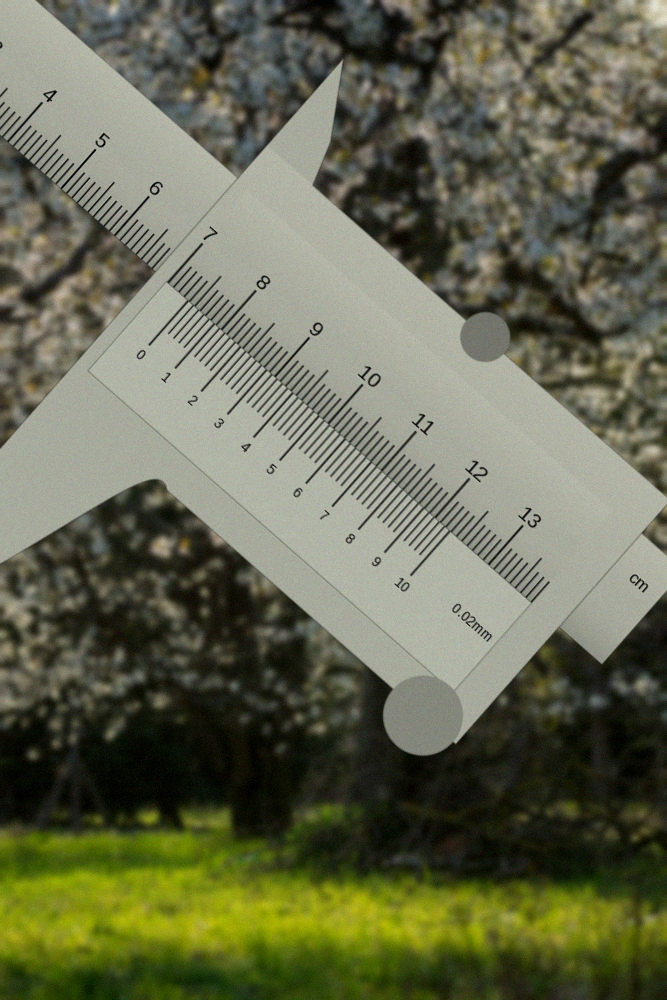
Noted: {"value": 73.8, "unit": "mm"}
